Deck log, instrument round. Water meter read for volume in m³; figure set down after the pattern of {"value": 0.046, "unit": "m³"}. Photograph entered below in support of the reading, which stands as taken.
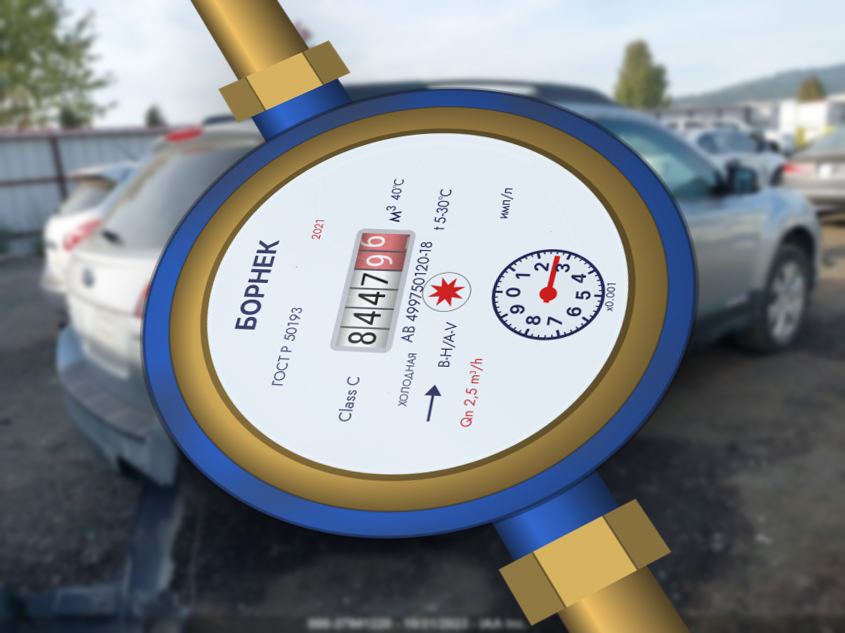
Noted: {"value": 8447.962, "unit": "m³"}
